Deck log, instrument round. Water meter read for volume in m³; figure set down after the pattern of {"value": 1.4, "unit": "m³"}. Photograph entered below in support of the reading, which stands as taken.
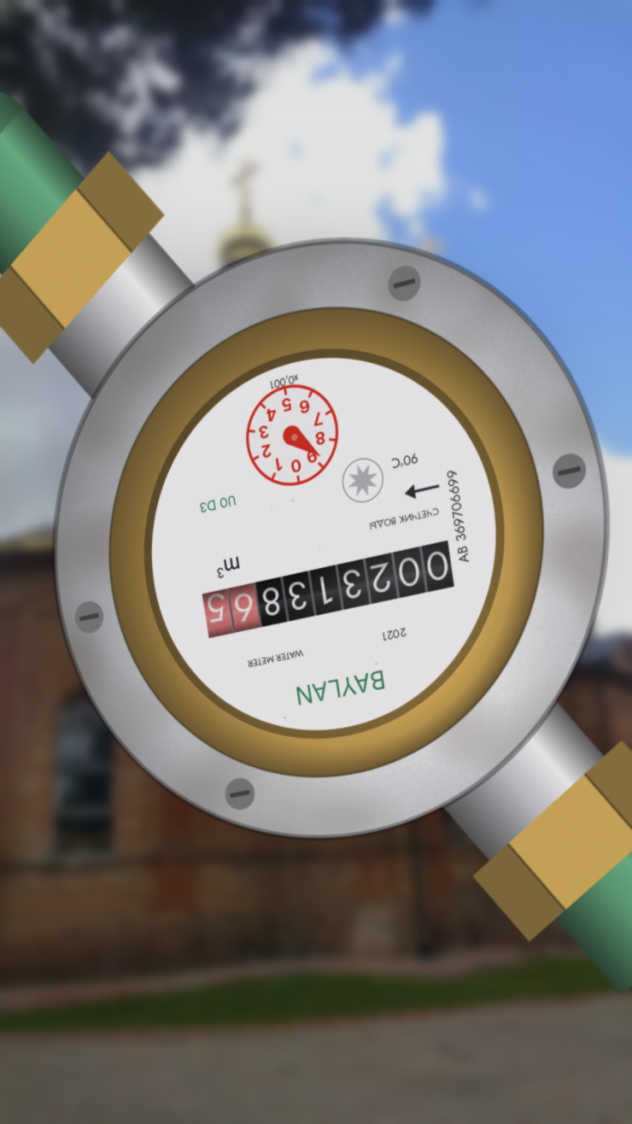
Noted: {"value": 23138.648, "unit": "m³"}
